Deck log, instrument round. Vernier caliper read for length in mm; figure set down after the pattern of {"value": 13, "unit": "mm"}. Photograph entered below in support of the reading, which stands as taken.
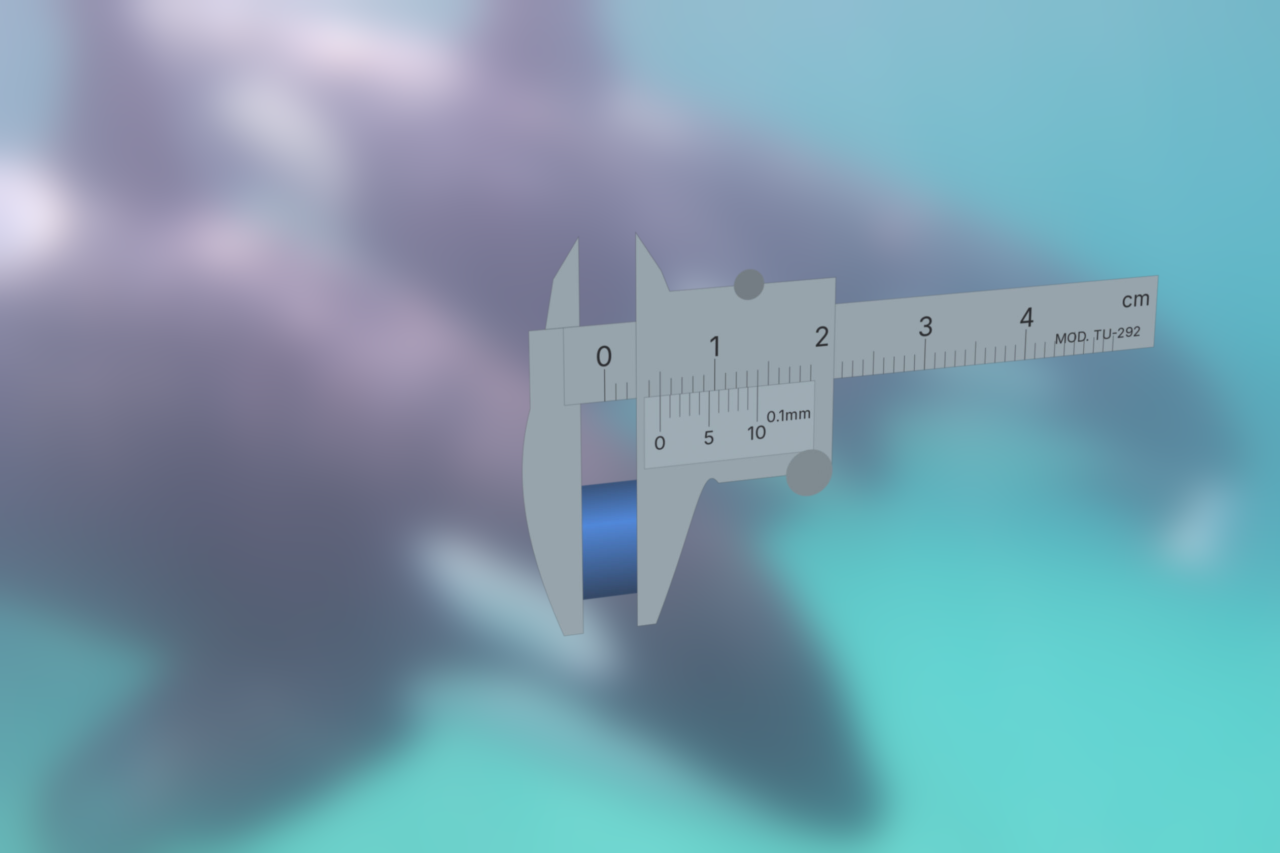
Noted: {"value": 5.0, "unit": "mm"}
